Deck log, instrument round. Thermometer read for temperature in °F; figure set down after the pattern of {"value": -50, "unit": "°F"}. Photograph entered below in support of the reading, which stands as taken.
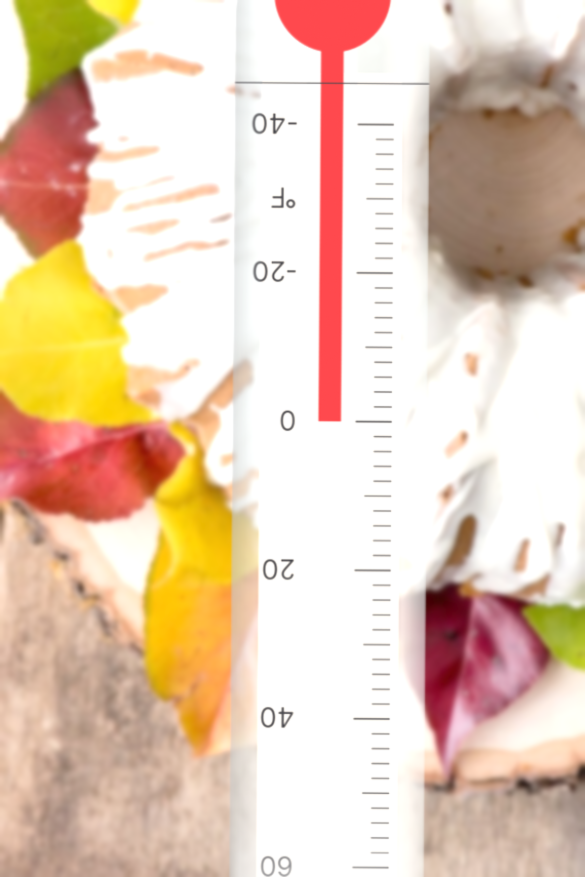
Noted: {"value": 0, "unit": "°F"}
